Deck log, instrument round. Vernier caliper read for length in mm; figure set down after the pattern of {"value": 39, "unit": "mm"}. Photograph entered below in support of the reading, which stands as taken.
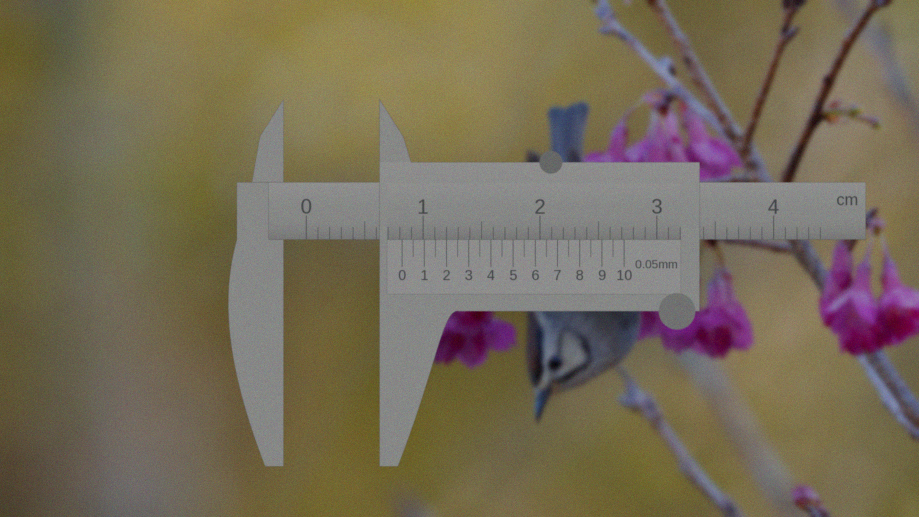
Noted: {"value": 8.2, "unit": "mm"}
